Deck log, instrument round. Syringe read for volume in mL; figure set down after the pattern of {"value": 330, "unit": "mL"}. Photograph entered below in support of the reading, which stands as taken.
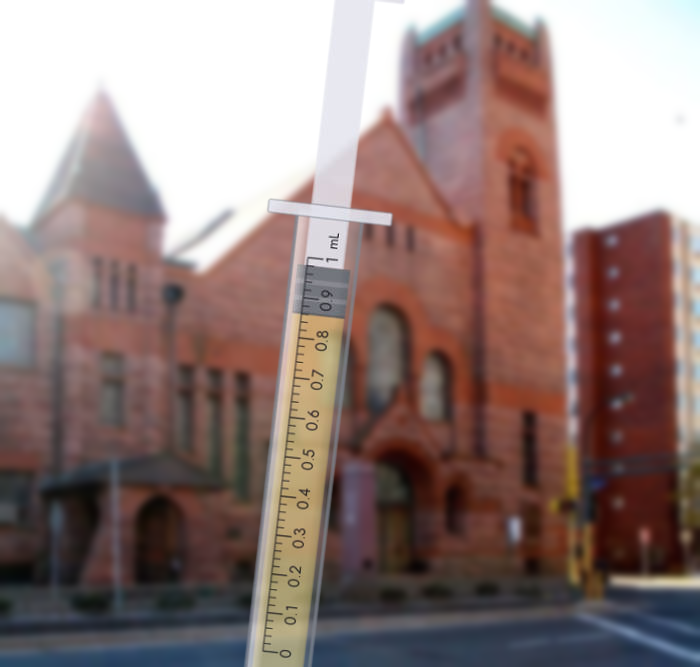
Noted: {"value": 0.86, "unit": "mL"}
